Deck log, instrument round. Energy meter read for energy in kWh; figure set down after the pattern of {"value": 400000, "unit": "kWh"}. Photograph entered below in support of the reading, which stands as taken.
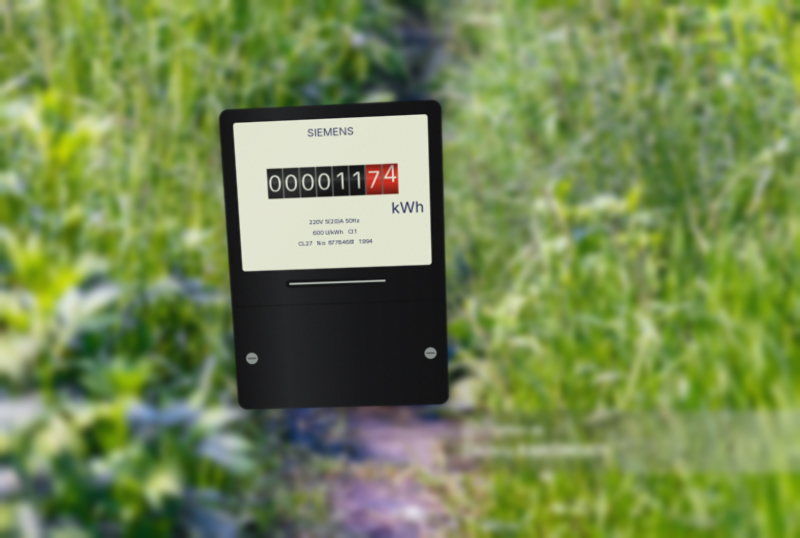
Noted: {"value": 11.74, "unit": "kWh"}
